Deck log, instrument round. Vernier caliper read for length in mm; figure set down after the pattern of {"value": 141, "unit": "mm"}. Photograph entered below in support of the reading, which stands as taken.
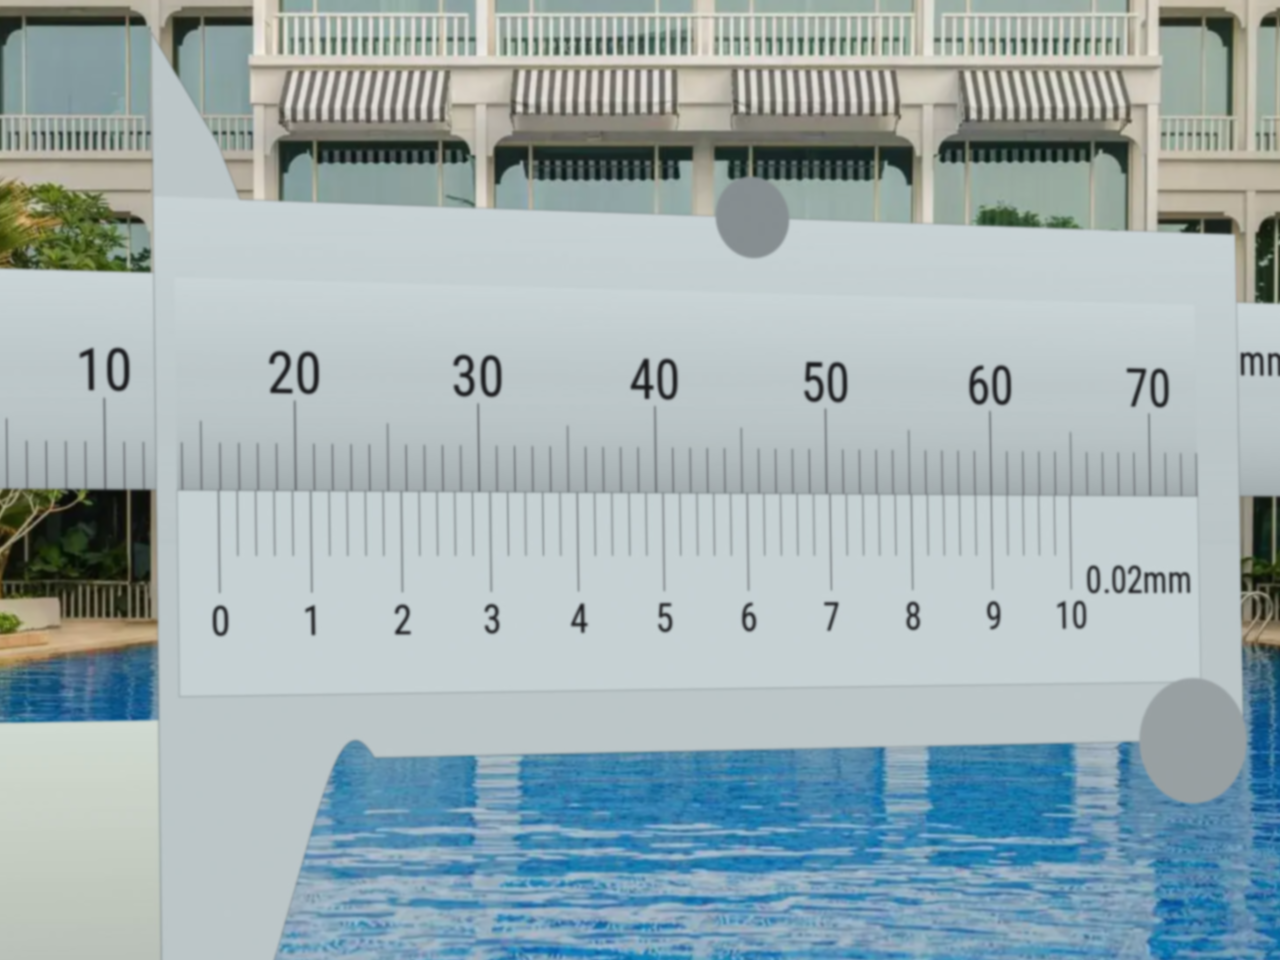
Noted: {"value": 15.9, "unit": "mm"}
